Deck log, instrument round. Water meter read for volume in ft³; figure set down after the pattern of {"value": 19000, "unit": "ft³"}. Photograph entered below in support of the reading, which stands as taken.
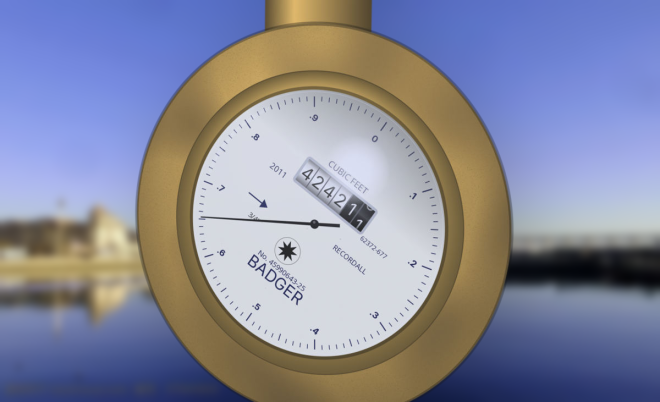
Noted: {"value": 424210.65, "unit": "ft³"}
